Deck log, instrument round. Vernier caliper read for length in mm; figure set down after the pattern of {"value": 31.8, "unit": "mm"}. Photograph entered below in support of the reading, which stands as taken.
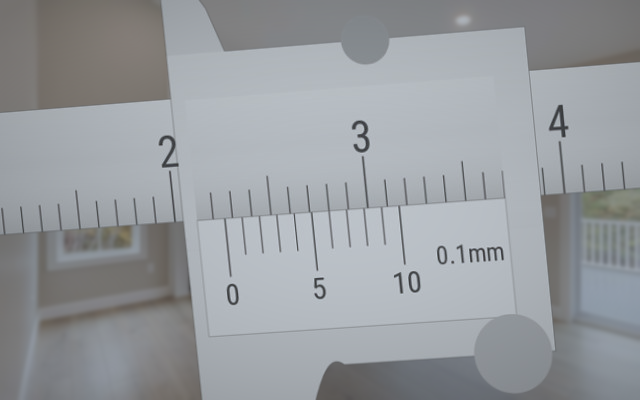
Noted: {"value": 22.6, "unit": "mm"}
